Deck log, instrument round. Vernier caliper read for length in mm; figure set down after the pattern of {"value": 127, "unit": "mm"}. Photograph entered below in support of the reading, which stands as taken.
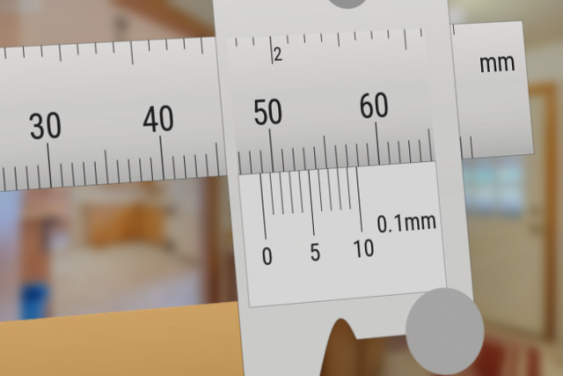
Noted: {"value": 48.8, "unit": "mm"}
